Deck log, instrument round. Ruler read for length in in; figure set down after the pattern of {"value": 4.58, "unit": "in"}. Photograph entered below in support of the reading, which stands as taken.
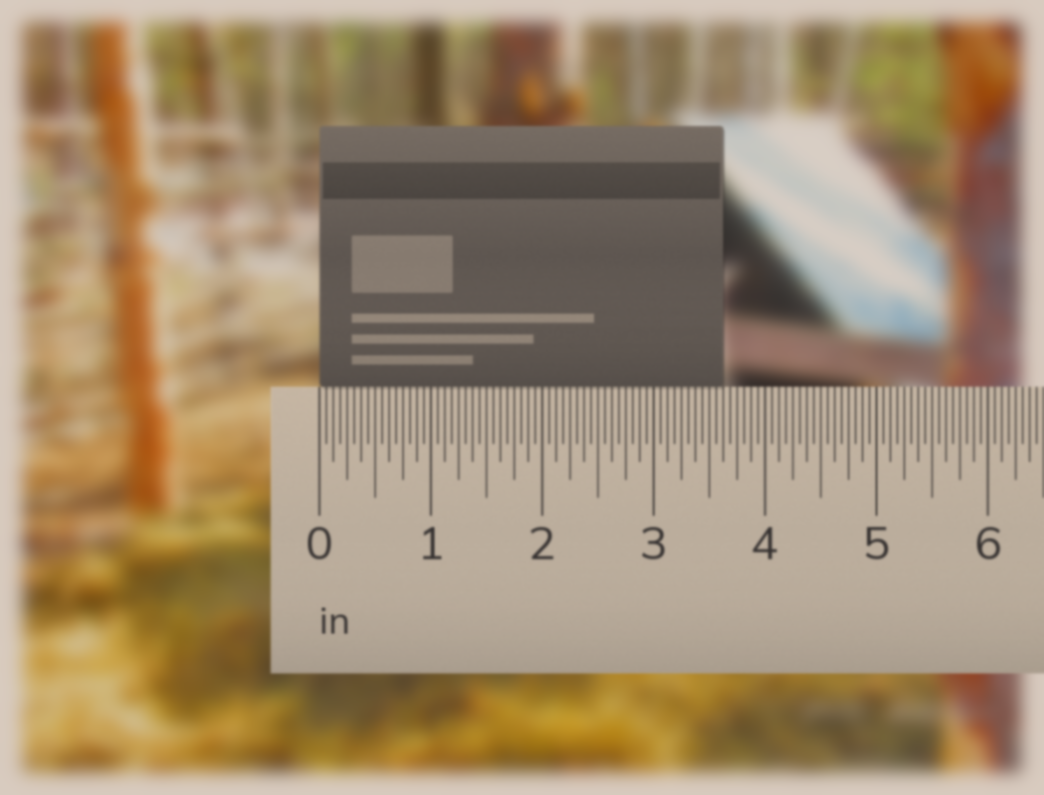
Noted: {"value": 3.625, "unit": "in"}
